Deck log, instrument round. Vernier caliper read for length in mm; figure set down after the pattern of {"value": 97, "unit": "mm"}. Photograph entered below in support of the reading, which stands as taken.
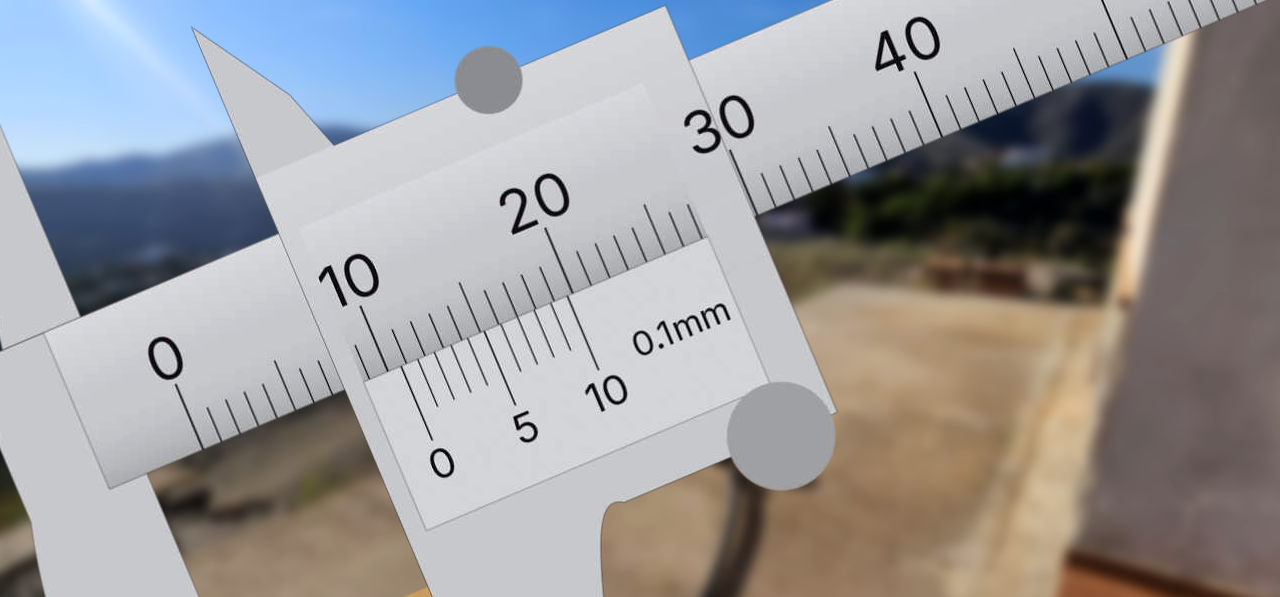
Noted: {"value": 10.7, "unit": "mm"}
